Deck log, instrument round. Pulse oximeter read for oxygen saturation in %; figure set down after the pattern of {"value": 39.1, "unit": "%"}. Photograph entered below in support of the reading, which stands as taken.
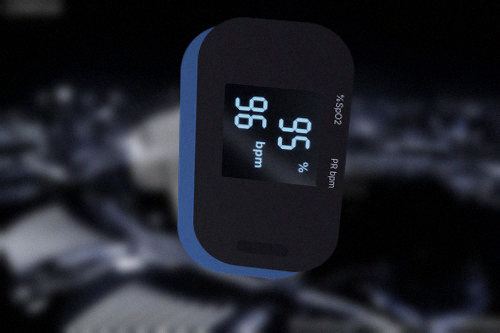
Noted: {"value": 95, "unit": "%"}
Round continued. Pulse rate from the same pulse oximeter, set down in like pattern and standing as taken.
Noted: {"value": 96, "unit": "bpm"}
